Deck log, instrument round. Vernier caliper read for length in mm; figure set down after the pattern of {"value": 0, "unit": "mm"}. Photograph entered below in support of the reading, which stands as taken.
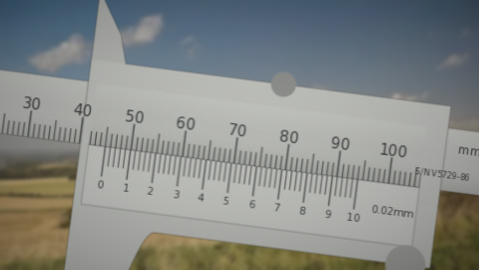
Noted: {"value": 45.0, "unit": "mm"}
